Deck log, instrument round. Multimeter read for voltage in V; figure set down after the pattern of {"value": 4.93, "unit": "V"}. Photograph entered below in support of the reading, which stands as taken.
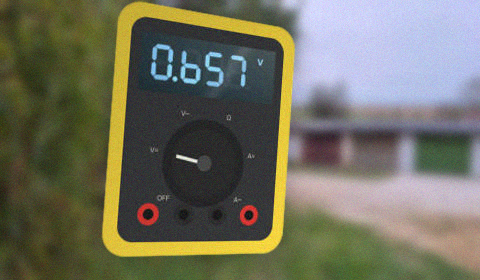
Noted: {"value": 0.657, "unit": "V"}
